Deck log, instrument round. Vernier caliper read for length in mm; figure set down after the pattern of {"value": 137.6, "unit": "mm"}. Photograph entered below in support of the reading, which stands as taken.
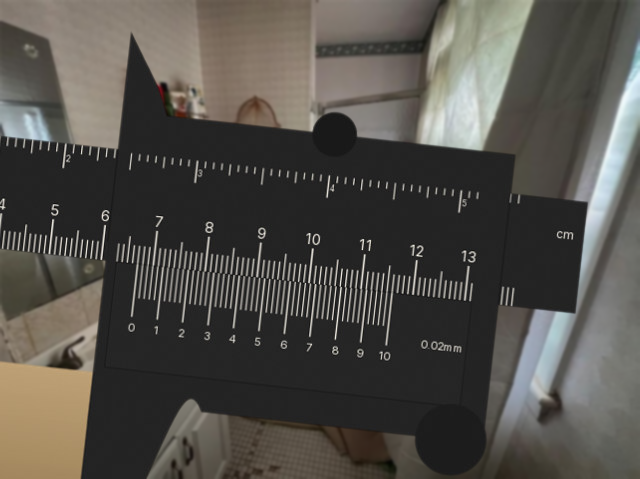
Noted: {"value": 67.0, "unit": "mm"}
